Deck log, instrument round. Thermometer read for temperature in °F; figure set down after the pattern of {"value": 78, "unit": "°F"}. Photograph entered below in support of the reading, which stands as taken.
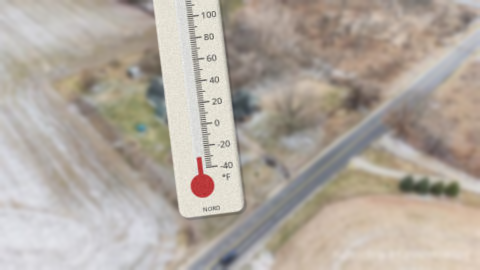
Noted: {"value": -30, "unit": "°F"}
